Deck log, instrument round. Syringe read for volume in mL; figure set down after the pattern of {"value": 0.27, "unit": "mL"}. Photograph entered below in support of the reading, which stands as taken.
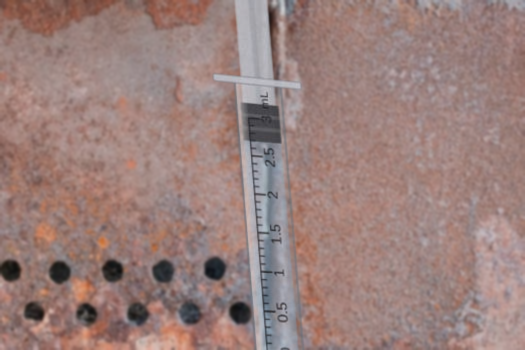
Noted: {"value": 2.7, "unit": "mL"}
